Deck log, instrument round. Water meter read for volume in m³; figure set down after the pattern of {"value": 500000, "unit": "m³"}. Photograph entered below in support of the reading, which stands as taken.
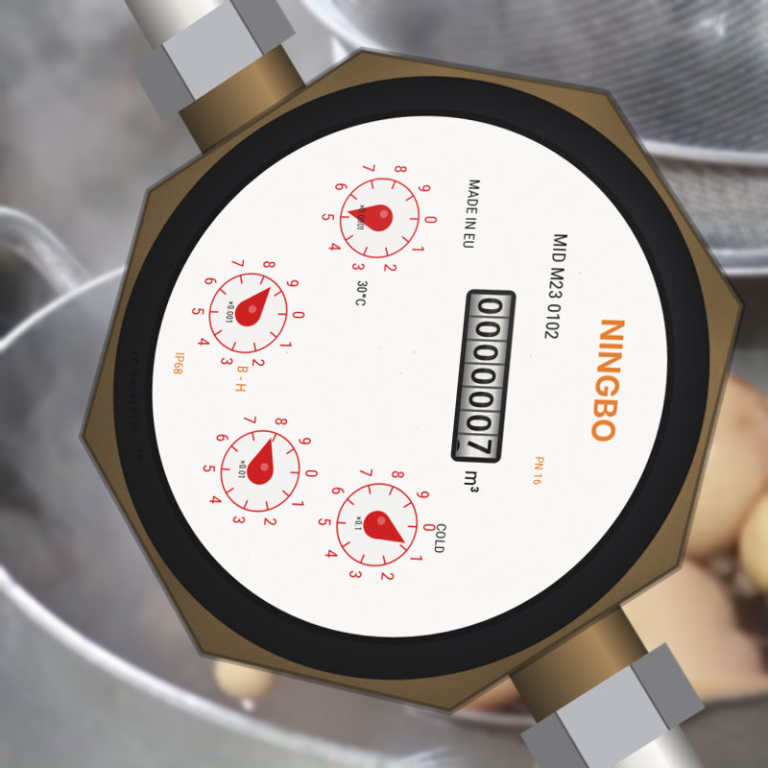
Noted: {"value": 7.0785, "unit": "m³"}
